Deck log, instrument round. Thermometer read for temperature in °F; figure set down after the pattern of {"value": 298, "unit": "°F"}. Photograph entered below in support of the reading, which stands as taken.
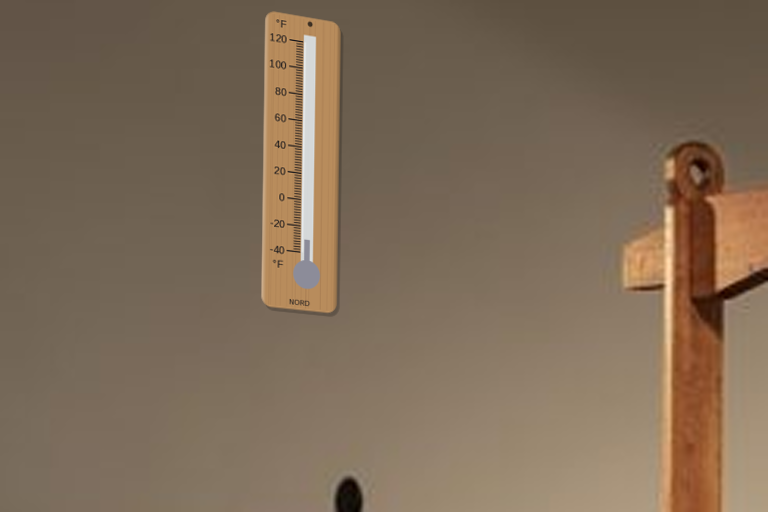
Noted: {"value": -30, "unit": "°F"}
